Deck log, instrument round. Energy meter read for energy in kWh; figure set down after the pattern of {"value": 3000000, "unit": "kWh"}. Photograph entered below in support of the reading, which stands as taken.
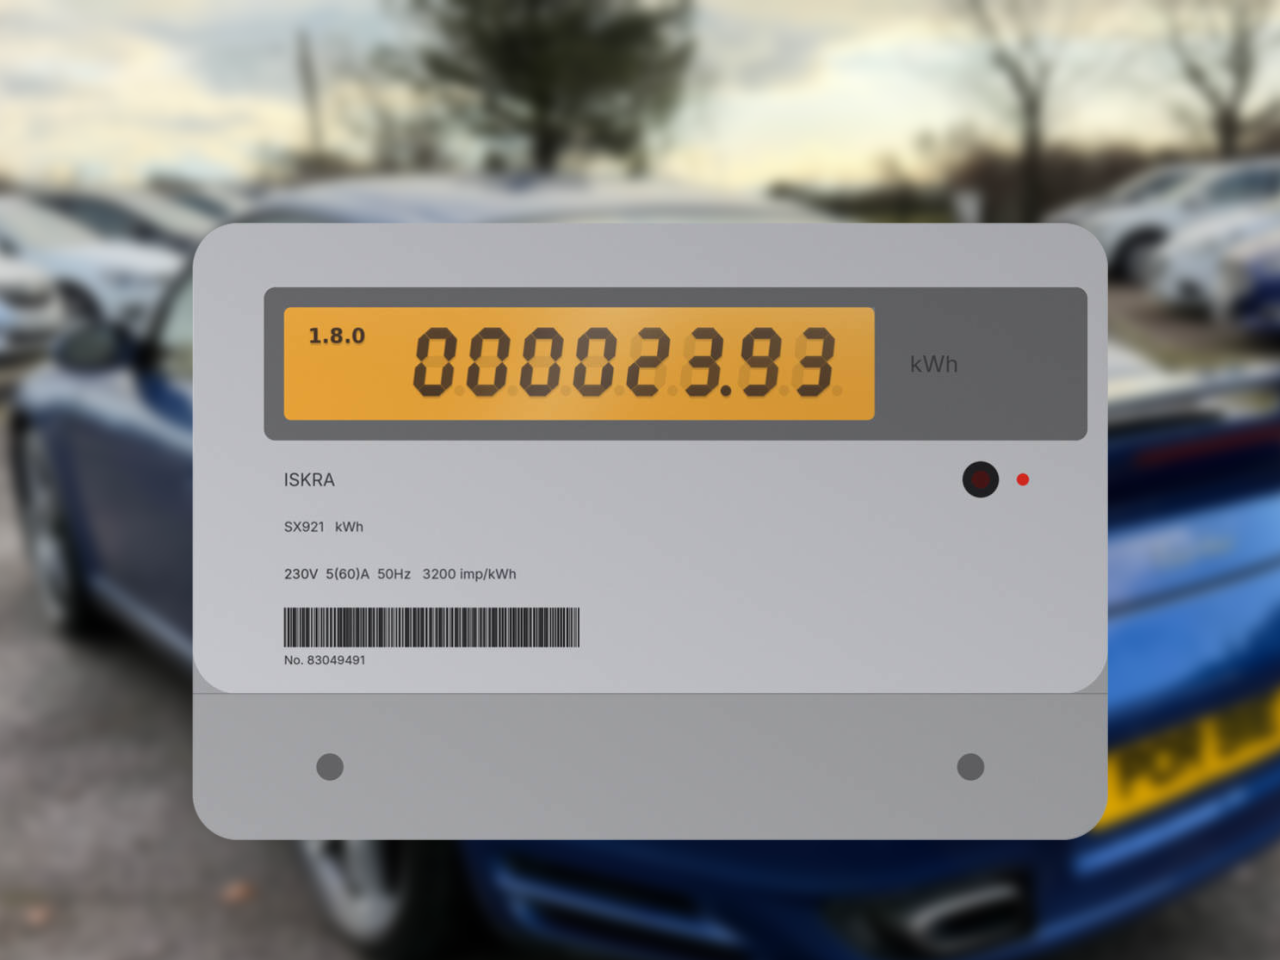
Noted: {"value": 23.93, "unit": "kWh"}
